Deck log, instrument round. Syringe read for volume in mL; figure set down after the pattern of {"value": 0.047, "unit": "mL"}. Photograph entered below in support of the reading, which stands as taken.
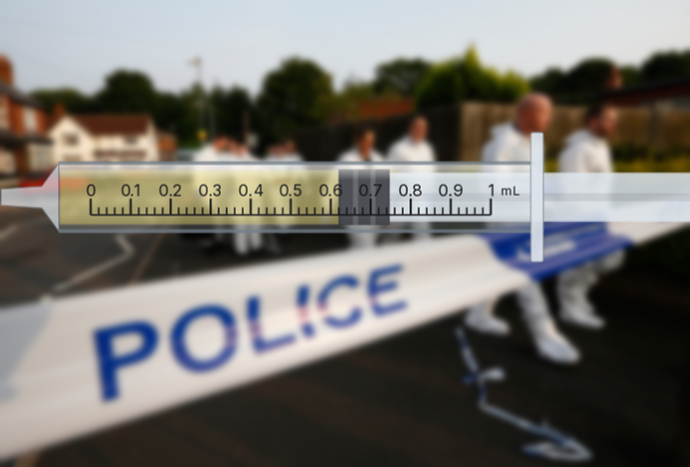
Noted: {"value": 0.62, "unit": "mL"}
